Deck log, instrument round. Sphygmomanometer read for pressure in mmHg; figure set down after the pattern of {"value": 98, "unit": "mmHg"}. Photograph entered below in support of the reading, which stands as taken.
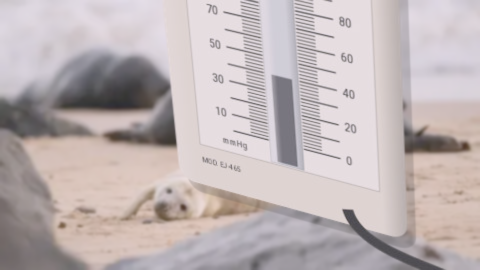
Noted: {"value": 40, "unit": "mmHg"}
